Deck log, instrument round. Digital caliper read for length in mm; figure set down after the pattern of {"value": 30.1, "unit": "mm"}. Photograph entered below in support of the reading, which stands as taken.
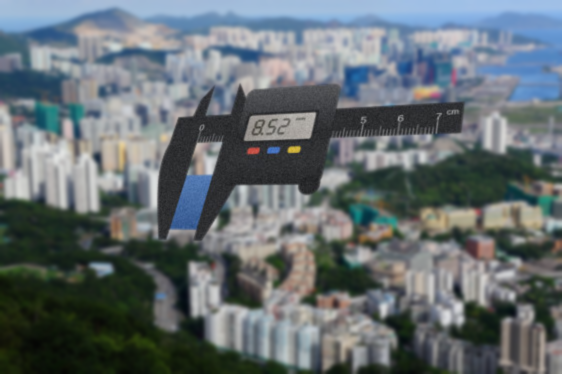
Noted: {"value": 8.52, "unit": "mm"}
